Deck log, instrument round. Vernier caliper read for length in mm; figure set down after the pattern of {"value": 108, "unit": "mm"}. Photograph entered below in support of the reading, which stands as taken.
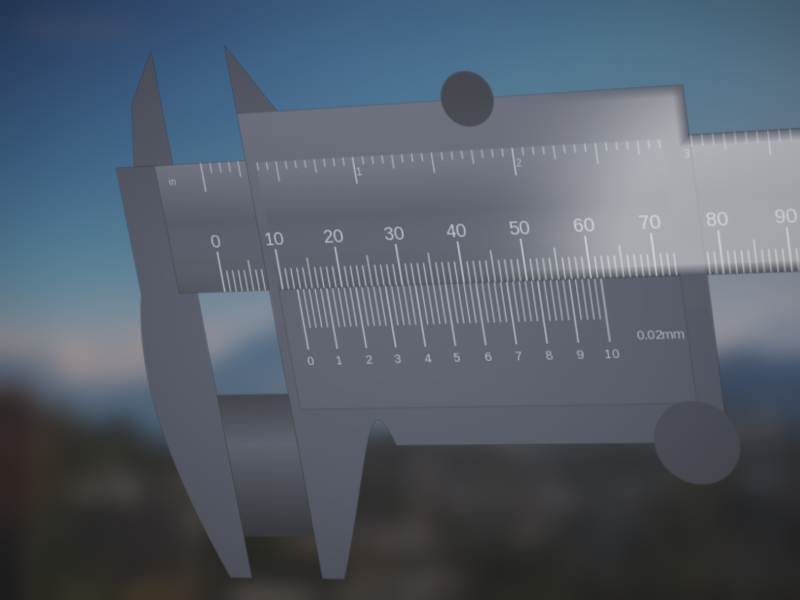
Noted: {"value": 12.5, "unit": "mm"}
